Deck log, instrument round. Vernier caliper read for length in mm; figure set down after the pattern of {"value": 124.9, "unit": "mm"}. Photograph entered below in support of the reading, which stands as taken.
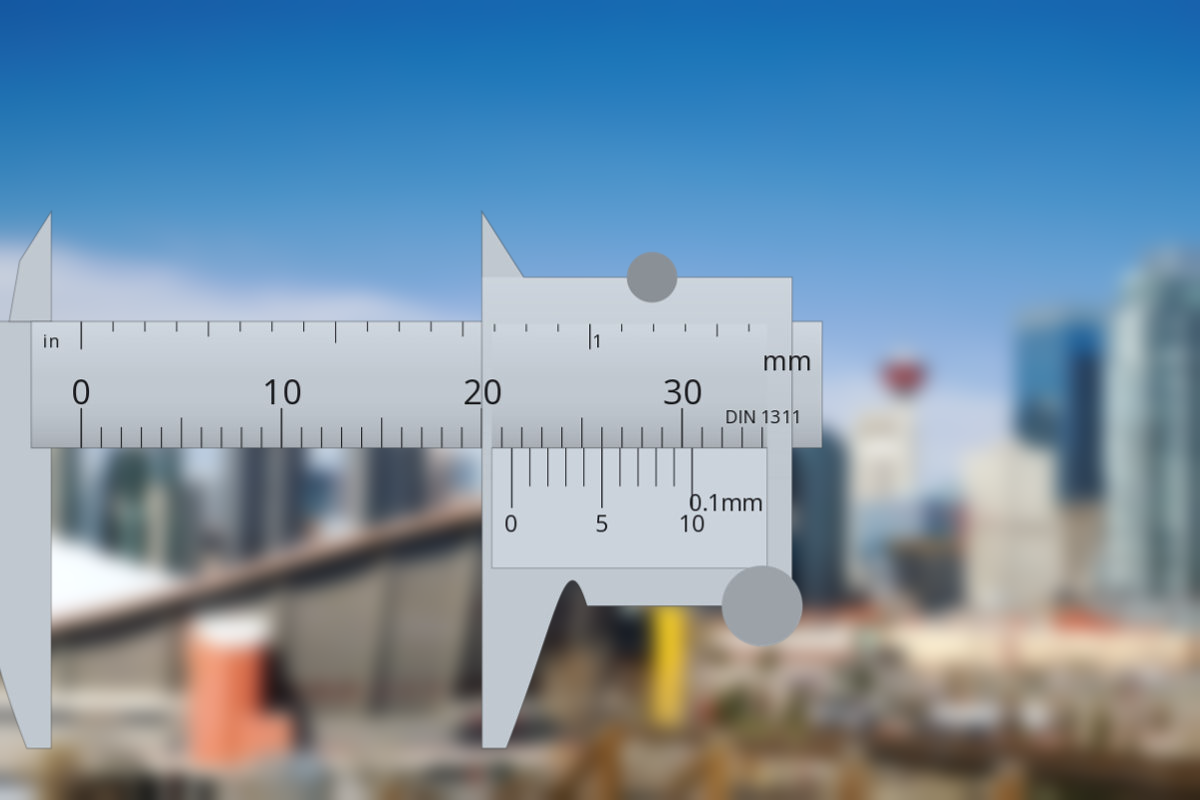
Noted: {"value": 21.5, "unit": "mm"}
